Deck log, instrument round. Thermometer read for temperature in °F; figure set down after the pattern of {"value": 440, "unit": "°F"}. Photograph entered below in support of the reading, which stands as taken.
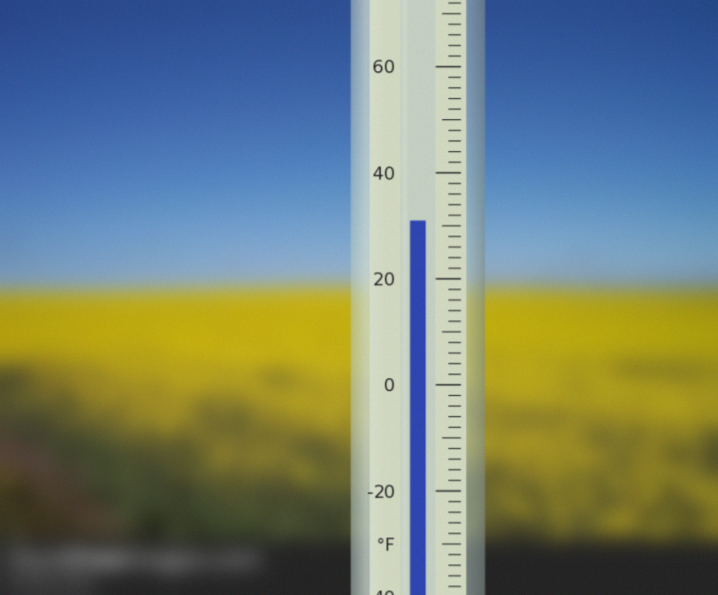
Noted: {"value": 31, "unit": "°F"}
